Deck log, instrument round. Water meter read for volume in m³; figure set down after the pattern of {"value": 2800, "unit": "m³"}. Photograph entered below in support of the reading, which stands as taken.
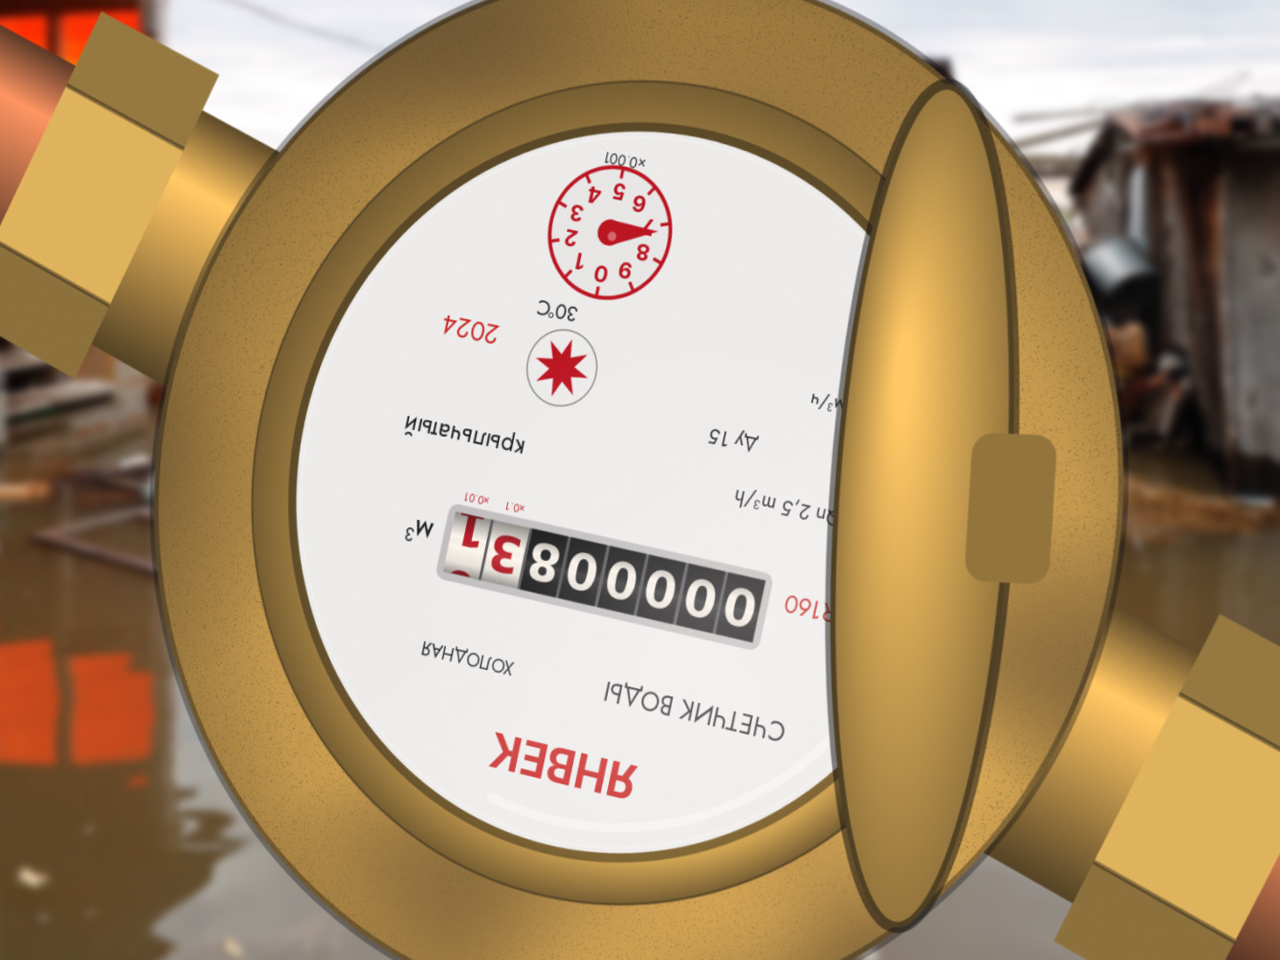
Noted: {"value": 8.307, "unit": "m³"}
